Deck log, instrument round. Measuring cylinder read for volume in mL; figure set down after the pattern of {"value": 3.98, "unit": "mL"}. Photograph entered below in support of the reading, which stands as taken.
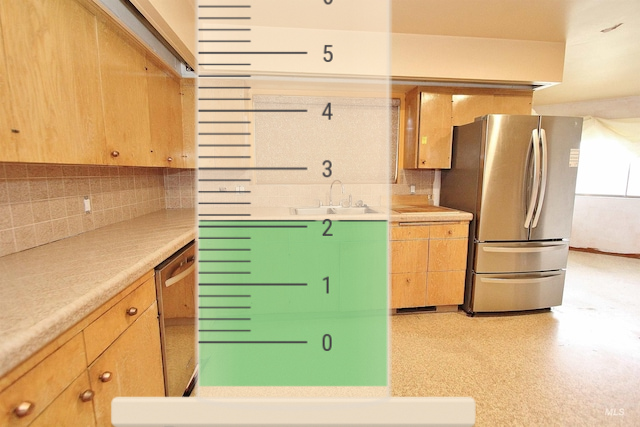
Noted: {"value": 2.1, "unit": "mL"}
